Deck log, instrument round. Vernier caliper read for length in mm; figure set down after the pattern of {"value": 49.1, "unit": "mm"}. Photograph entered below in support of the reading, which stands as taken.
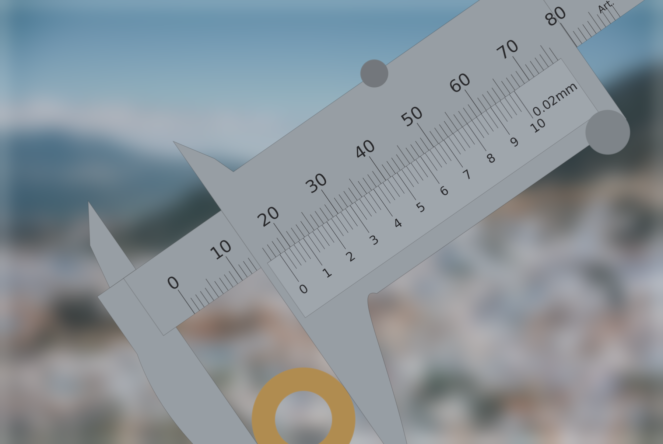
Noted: {"value": 17.8, "unit": "mm"}
